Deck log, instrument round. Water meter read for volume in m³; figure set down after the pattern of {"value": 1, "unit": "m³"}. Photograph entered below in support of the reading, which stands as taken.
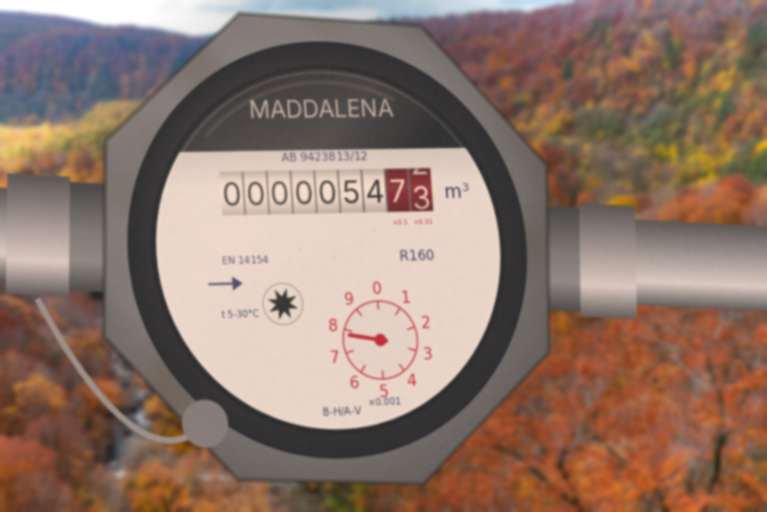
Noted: {"value": 54.727, "unit": "m³"}
